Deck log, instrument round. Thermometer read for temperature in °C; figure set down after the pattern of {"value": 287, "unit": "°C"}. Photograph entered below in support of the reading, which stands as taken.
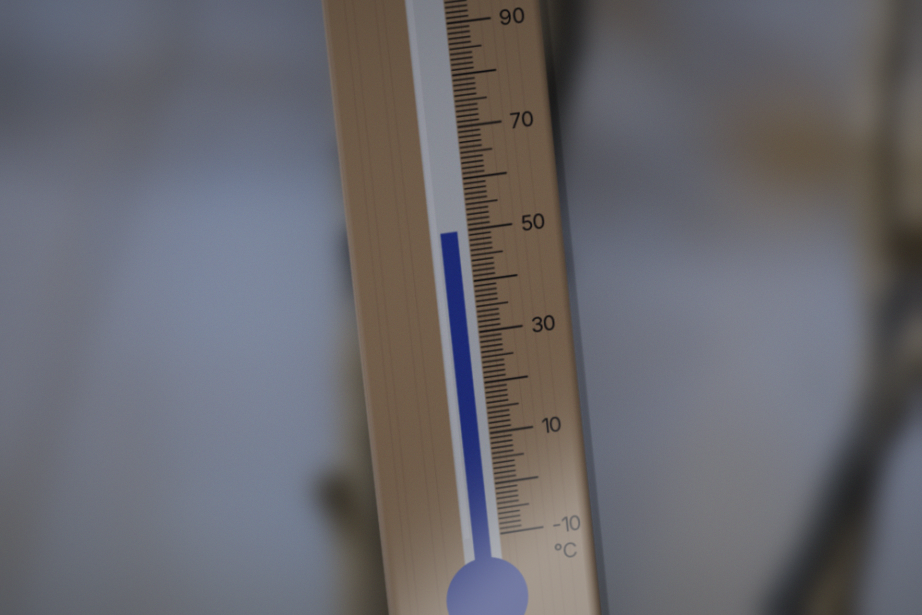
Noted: {"value": 50, "unit": "°C"}
